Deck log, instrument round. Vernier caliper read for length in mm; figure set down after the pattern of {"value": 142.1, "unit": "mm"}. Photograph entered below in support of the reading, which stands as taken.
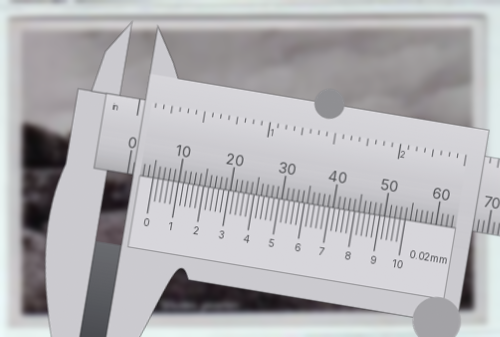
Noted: {"value": 5.0, "unit": "mm"}
